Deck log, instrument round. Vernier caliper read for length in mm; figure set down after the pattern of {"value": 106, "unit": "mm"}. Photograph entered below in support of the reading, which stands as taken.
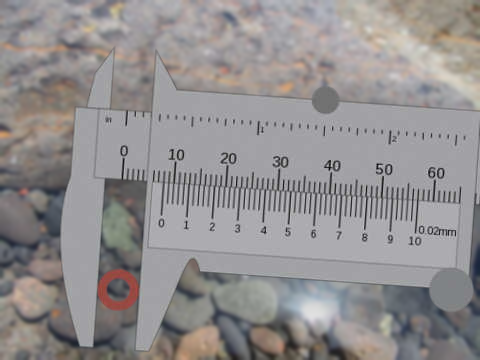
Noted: {"value": 8.0, "unit": "mm"}
